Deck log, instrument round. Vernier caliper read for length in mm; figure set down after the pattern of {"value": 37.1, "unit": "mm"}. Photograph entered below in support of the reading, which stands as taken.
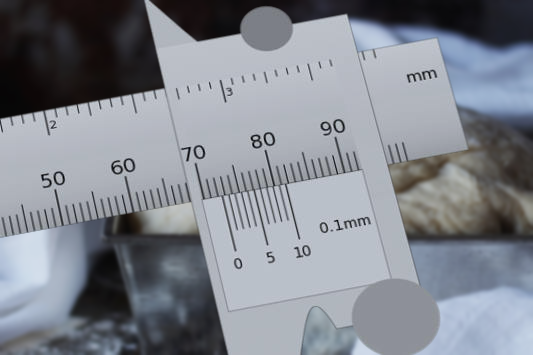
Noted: {"value": 72.6, "unit": "mm"}
